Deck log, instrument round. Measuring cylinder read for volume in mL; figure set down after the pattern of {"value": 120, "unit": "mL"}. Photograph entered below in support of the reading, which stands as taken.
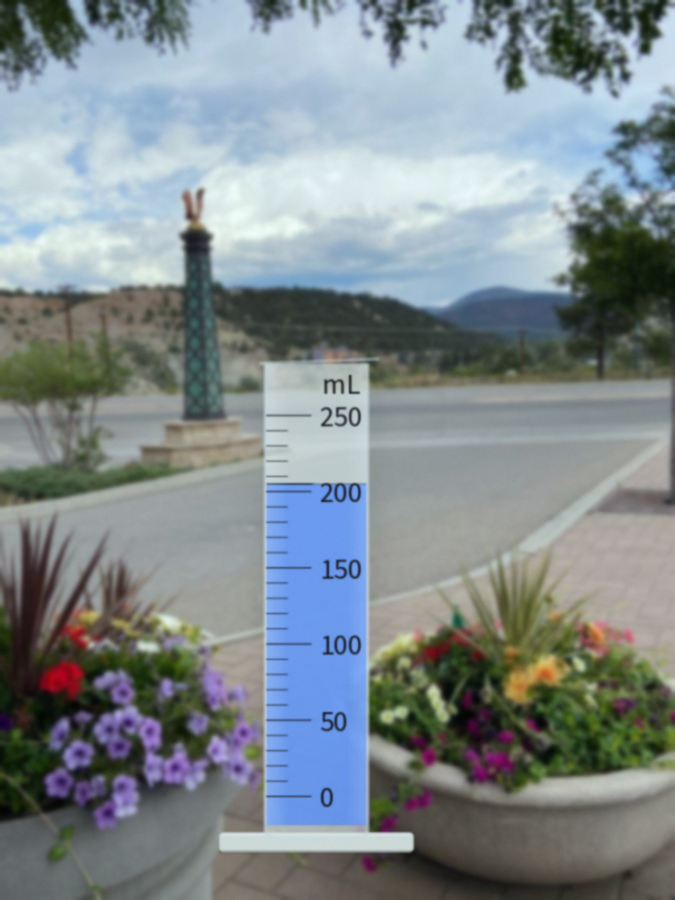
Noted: {"value": 205, "unit": "mL"}
